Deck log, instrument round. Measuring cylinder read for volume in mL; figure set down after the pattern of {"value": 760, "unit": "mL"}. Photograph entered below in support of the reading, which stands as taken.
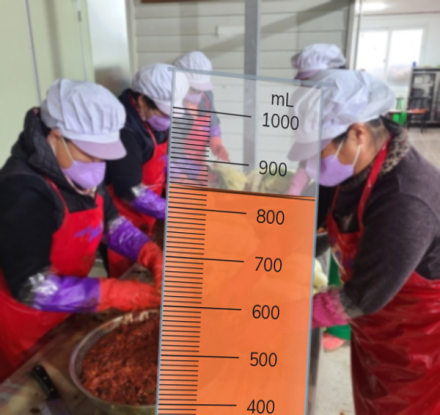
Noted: {"value": 840, "unit": "mL"}
